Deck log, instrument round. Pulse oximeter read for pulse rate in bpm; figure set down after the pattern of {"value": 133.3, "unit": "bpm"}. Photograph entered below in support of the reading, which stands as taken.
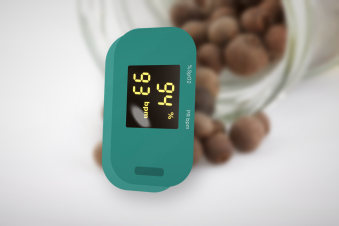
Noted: {"value": 93, "unit": "bpm"}
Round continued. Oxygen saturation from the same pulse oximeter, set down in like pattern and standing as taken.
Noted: {"value": 94, "unit": "%"}
